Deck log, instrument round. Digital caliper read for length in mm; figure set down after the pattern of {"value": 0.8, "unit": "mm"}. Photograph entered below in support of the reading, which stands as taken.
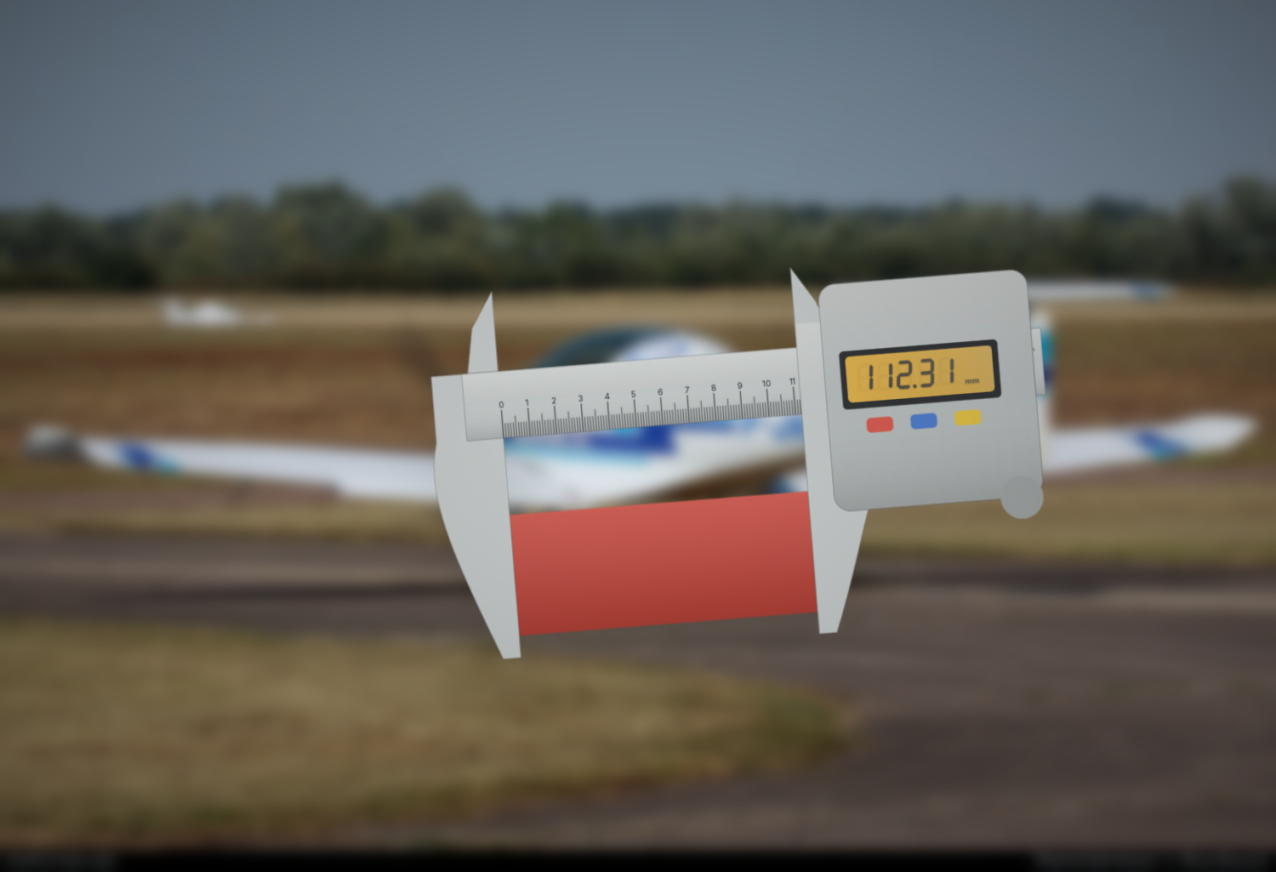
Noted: {"value": 112.31, "unit": "mm"}
